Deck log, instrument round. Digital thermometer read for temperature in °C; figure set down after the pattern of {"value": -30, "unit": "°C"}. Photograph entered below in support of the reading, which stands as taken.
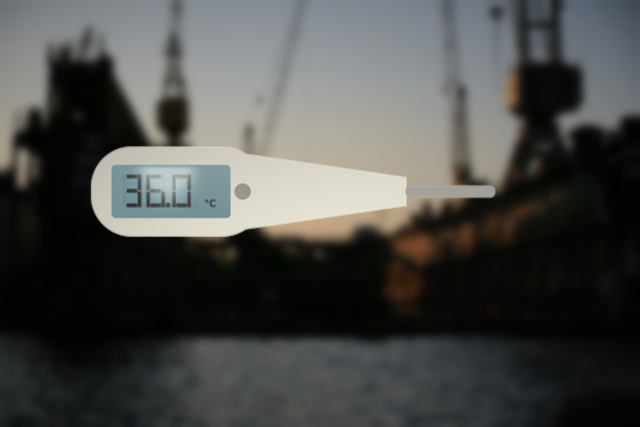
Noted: {"value": 36.0, "unit": "°C"}
